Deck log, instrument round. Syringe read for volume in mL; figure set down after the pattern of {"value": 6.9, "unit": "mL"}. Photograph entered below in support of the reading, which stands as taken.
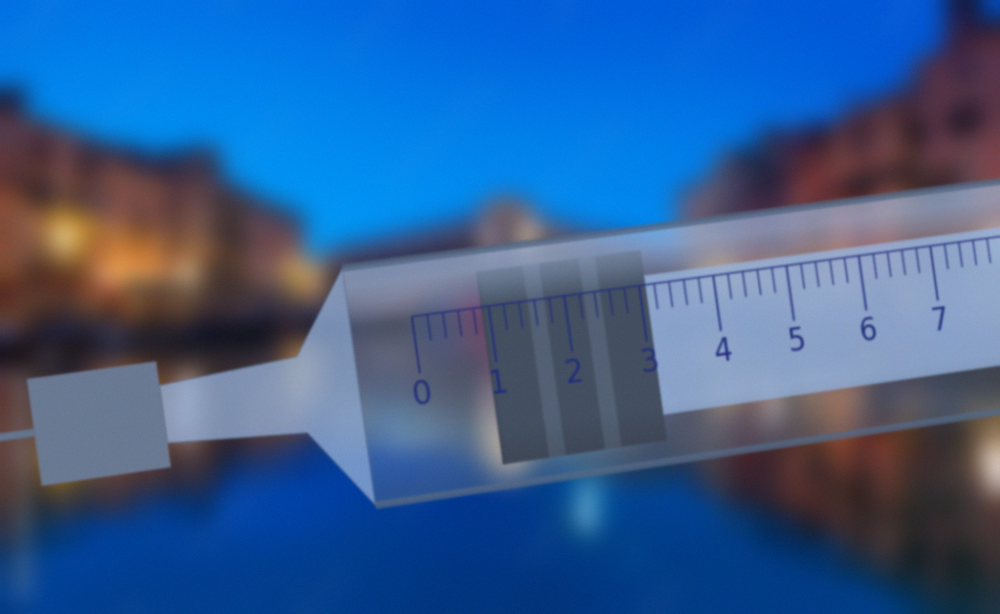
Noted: {"value": 0.9, "unit": "mL"}
